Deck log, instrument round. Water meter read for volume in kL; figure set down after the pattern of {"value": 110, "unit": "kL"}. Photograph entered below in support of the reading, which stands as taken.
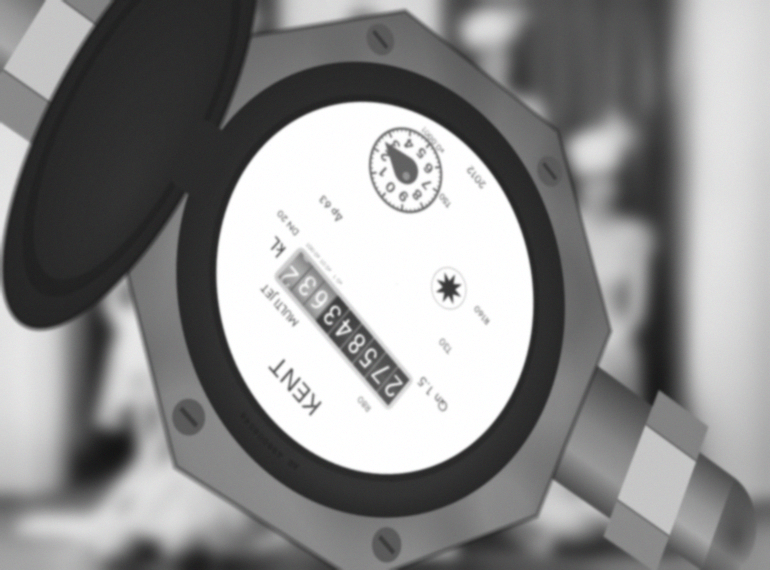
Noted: {"value": 275843.6322, "unit": "kL"}
